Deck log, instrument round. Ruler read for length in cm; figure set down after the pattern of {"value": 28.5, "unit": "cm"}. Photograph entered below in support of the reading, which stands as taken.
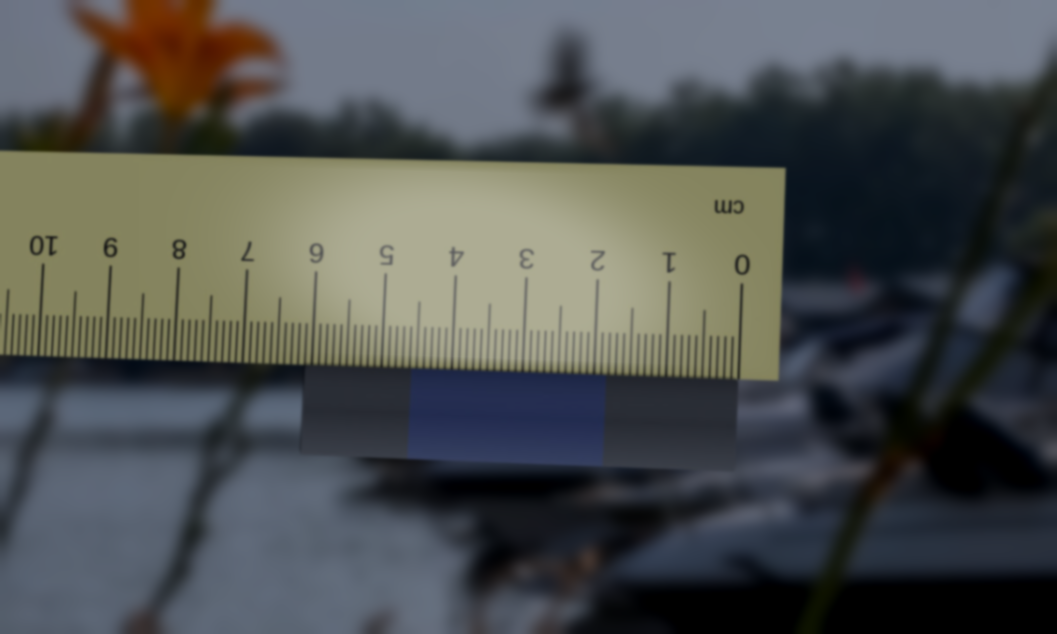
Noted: {"value": 6.1, "unit": "cm"}
